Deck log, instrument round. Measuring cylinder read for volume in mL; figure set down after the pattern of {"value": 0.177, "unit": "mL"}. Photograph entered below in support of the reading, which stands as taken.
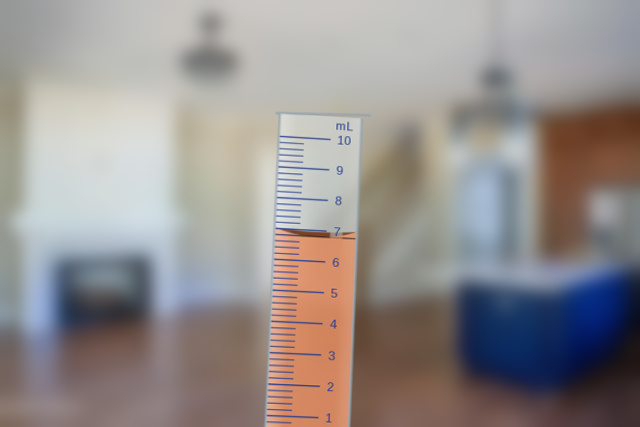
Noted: {"value": 6.8, "unit": "mL"}
